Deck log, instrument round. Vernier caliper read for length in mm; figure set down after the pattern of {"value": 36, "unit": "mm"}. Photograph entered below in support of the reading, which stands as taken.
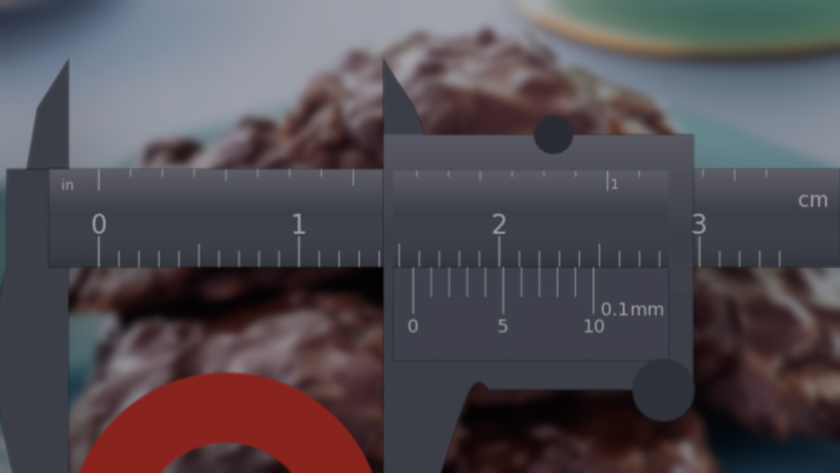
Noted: {"value": 15.7, "unit": "mm"}
